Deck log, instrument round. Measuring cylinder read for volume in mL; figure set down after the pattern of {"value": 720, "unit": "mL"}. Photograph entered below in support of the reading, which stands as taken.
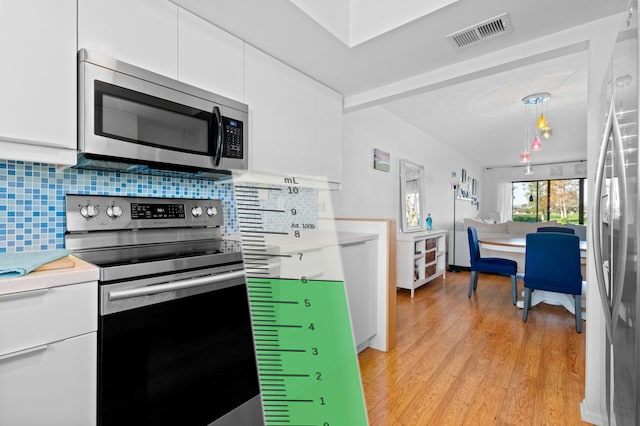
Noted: {"value": 6, "unit": "mL"}
